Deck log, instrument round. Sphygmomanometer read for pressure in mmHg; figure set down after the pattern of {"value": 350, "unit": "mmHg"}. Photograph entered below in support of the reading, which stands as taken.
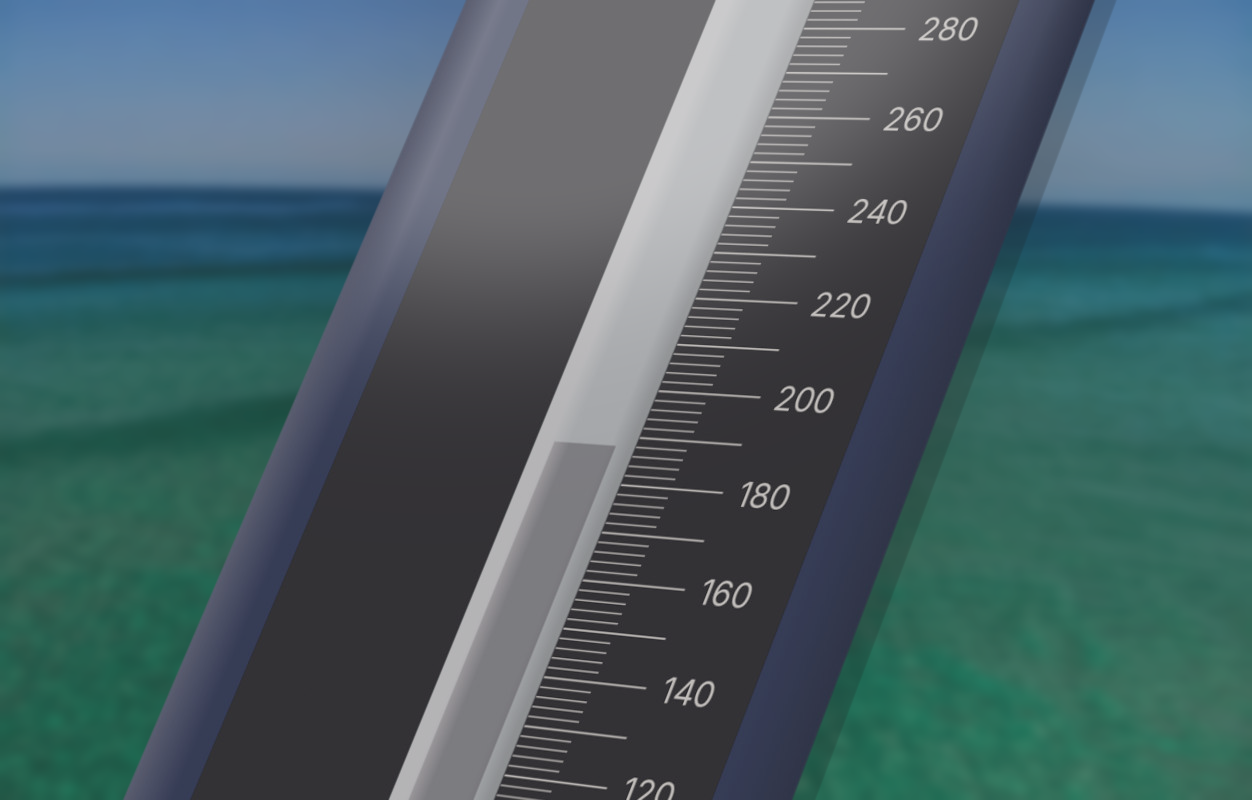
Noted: {"value": 188, "unit": "mmHg"}
